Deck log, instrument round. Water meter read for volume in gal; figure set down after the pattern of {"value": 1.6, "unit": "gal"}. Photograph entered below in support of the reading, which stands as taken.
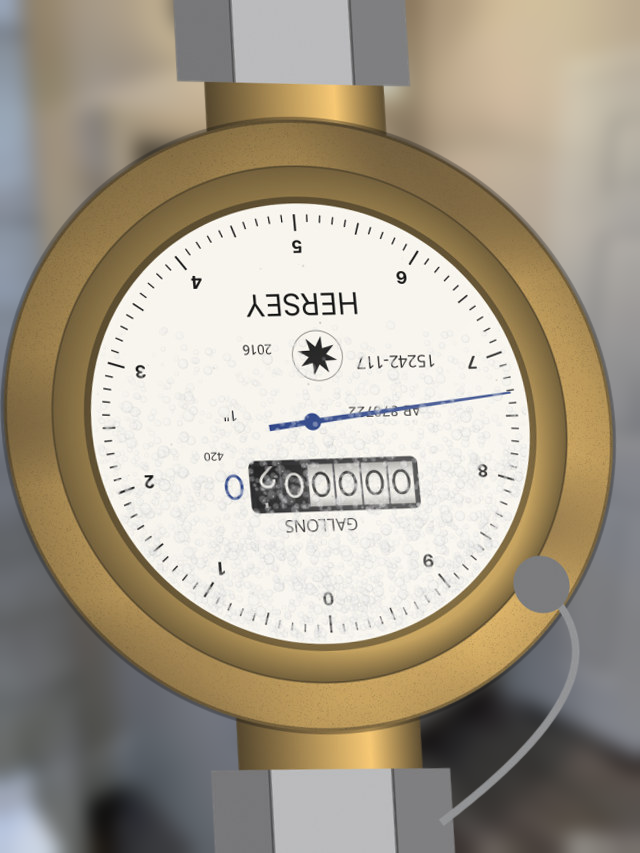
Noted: {"value": 17.3, "unit": "gal"}
